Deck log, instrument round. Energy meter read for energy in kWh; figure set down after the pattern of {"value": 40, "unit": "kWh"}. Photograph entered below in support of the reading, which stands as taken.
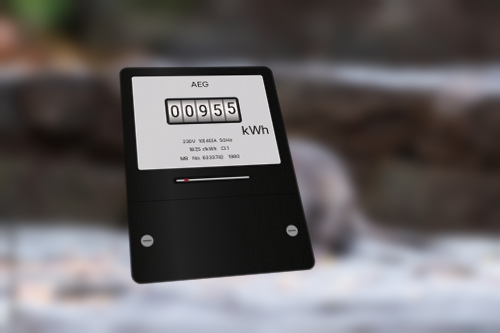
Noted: {"value": 955, "unit": "kWh"}
